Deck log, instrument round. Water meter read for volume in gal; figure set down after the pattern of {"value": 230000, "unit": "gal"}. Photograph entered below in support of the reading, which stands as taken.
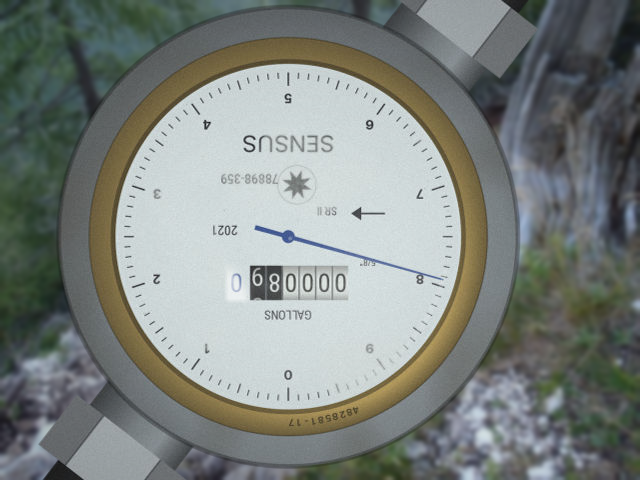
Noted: {"value": 887.9, "unit": "gal"}
